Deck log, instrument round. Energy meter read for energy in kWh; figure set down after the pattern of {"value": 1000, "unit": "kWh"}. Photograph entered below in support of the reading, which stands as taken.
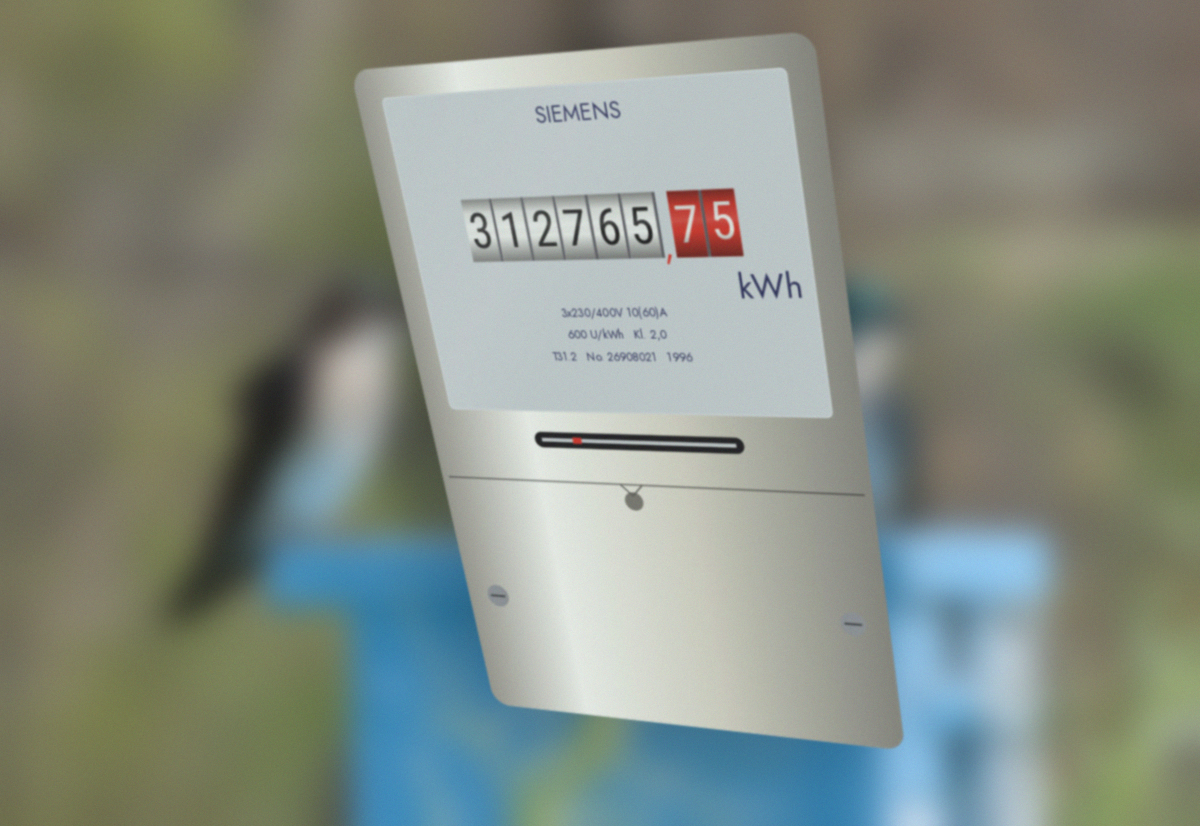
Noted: {"value": 312765.75, "unit": "kWh"}
